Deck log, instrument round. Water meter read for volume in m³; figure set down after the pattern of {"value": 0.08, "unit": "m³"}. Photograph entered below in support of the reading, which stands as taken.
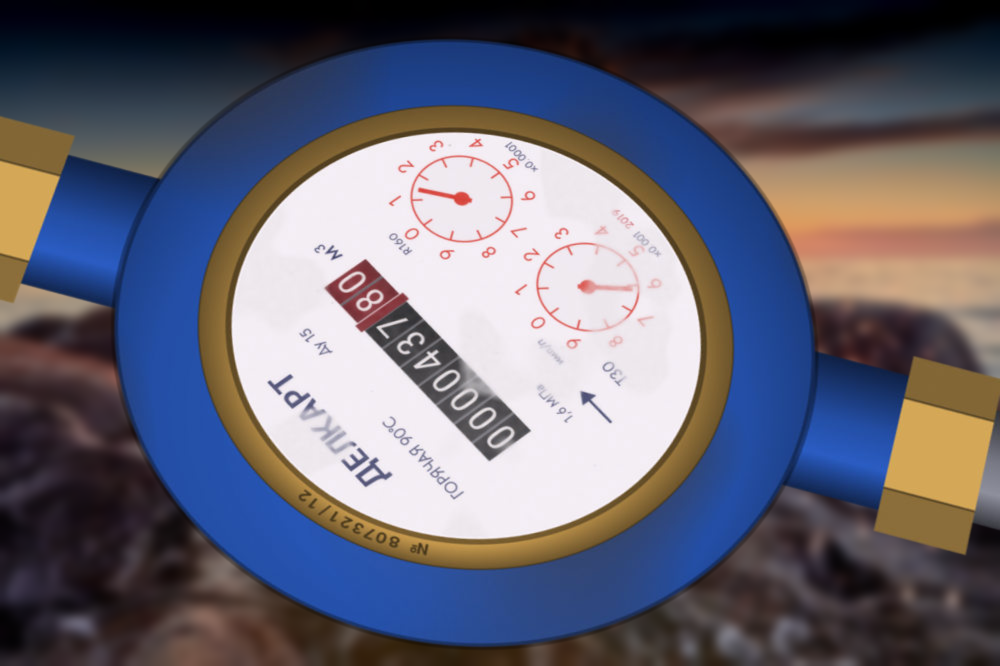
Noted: {"value": 437.8061, "unit": "m³"}
